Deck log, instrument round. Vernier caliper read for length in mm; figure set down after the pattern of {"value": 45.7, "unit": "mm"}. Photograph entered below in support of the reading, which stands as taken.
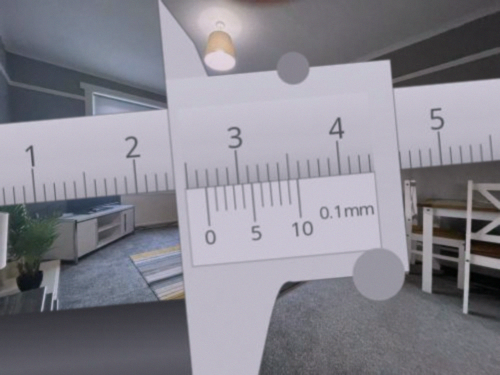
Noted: {"value": 26.8, "unit": "mm"}
